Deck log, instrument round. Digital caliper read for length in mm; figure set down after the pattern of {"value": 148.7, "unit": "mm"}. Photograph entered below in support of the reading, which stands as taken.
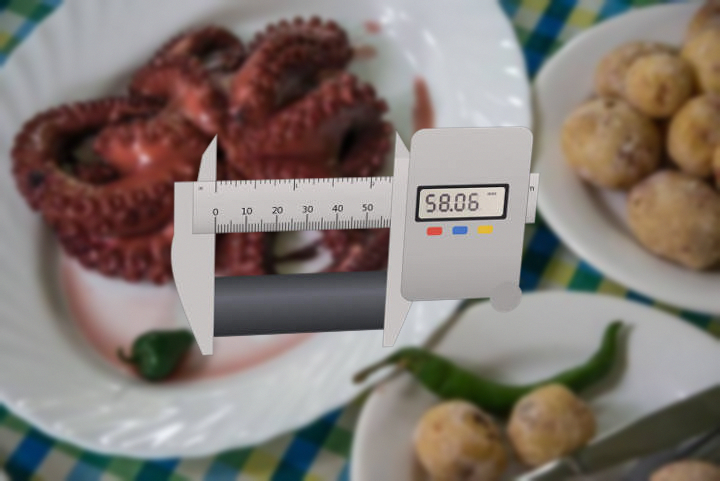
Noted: {"value": 58.06, "unit": "mm"}
